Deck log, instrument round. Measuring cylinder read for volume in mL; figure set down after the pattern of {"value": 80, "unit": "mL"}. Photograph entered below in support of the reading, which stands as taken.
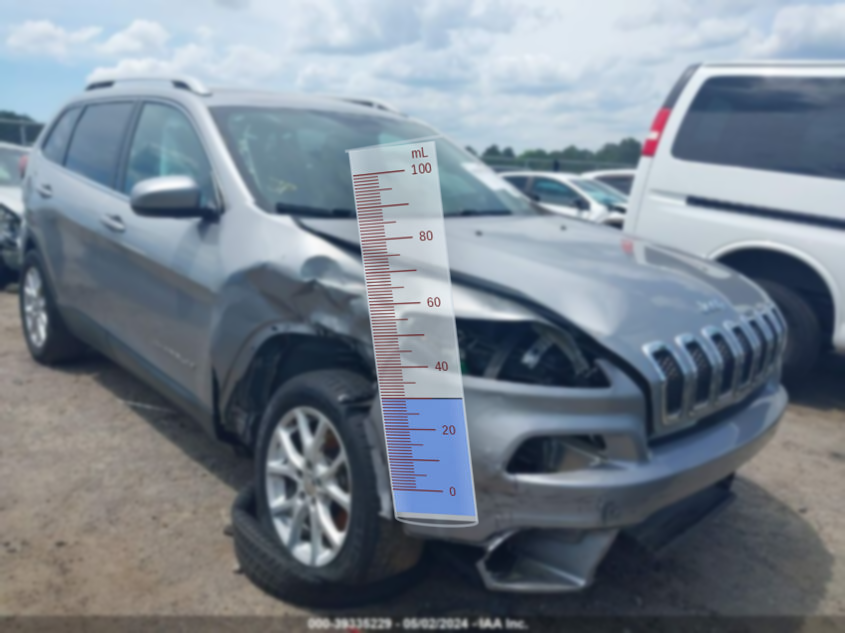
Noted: {"value": 30, "unit": "mL"}
